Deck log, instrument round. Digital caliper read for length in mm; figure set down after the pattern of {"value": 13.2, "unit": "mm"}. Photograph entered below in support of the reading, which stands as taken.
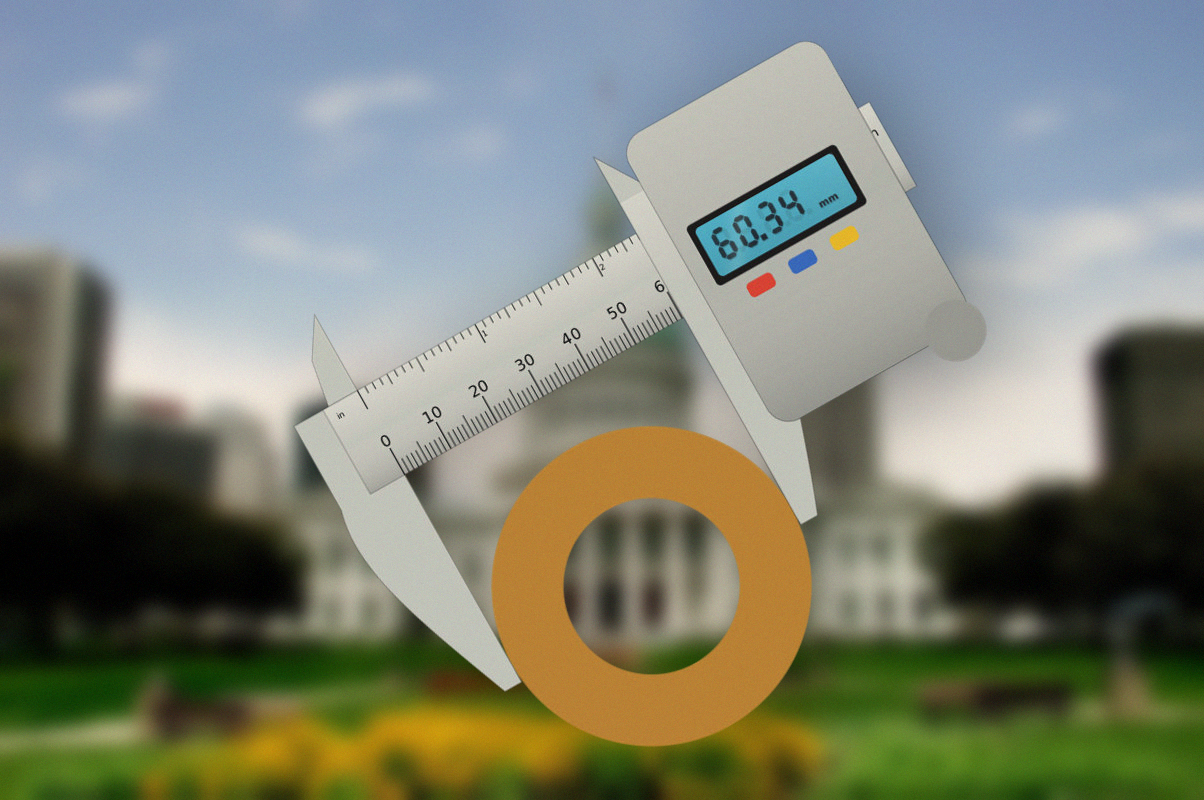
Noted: {"value": 60.34, "unit": "mm"}
